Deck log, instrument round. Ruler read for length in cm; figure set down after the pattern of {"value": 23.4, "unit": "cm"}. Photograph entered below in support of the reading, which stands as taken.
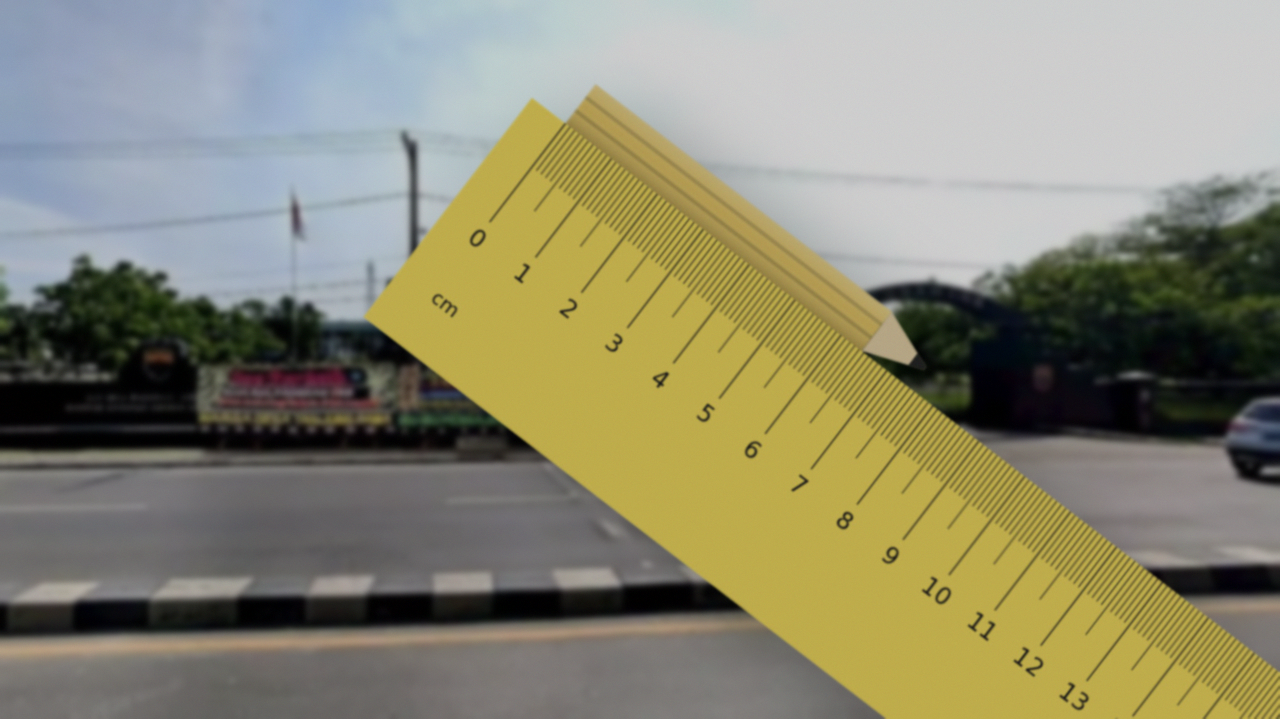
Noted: {"value": 7.5, "unit": "cm"}
